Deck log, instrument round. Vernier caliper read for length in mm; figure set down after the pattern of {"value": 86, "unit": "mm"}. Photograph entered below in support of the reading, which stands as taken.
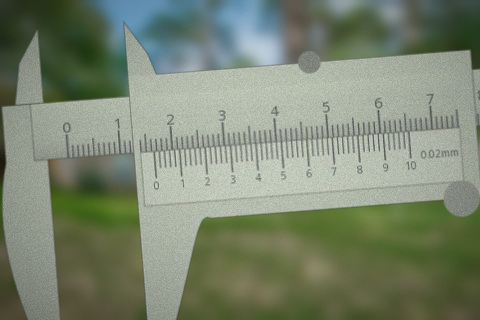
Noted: {"value": 16.5, "unit": "mm"}
